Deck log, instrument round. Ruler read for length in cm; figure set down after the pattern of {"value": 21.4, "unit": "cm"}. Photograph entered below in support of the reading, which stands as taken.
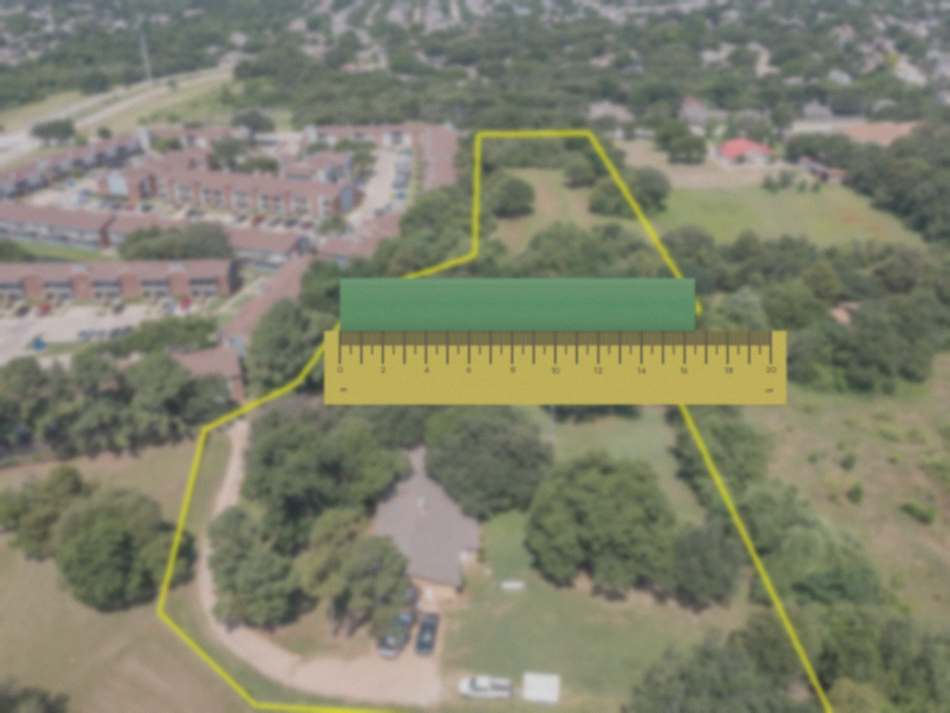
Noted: {"value": 16.5, "unit": "cm"}
